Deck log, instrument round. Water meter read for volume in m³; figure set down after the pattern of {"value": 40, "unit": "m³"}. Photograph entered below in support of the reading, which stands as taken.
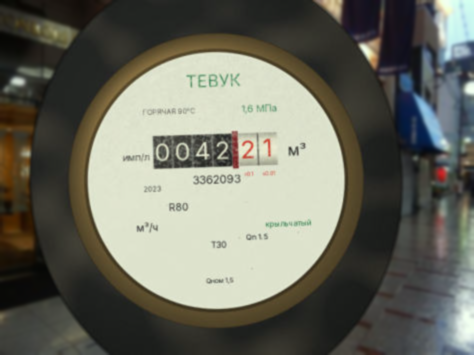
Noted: {"value": 42.21, "unit": "m³"}
